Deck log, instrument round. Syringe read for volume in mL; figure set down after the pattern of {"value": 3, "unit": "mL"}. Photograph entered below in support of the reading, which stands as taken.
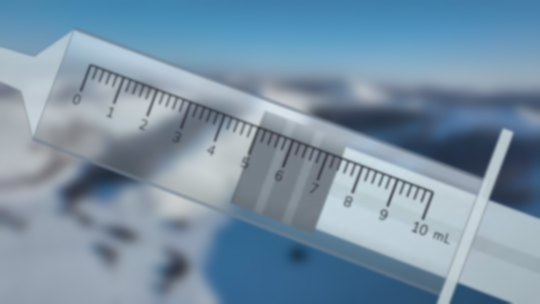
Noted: {"value": 5, "unit": "mL"}
